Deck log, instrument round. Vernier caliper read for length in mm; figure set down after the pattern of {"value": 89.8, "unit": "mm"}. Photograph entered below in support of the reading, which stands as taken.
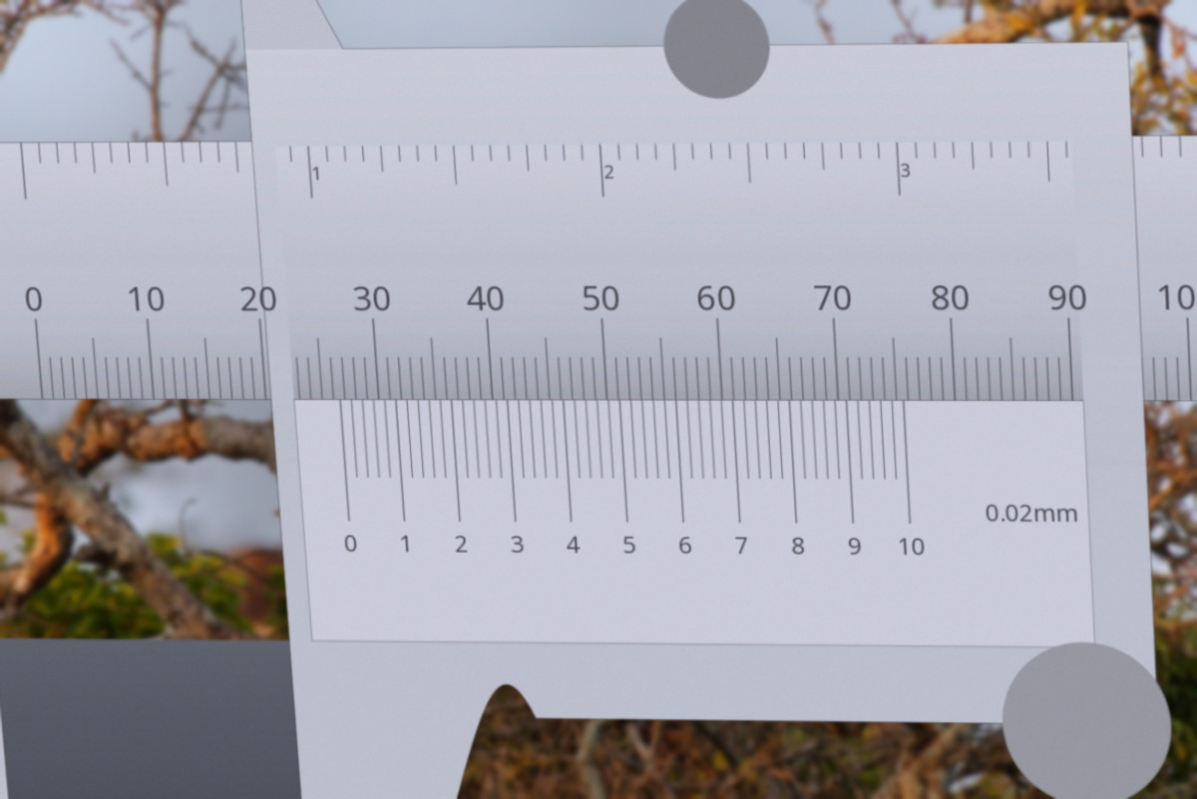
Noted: {"value": 26.6, "unit": "mm"}
